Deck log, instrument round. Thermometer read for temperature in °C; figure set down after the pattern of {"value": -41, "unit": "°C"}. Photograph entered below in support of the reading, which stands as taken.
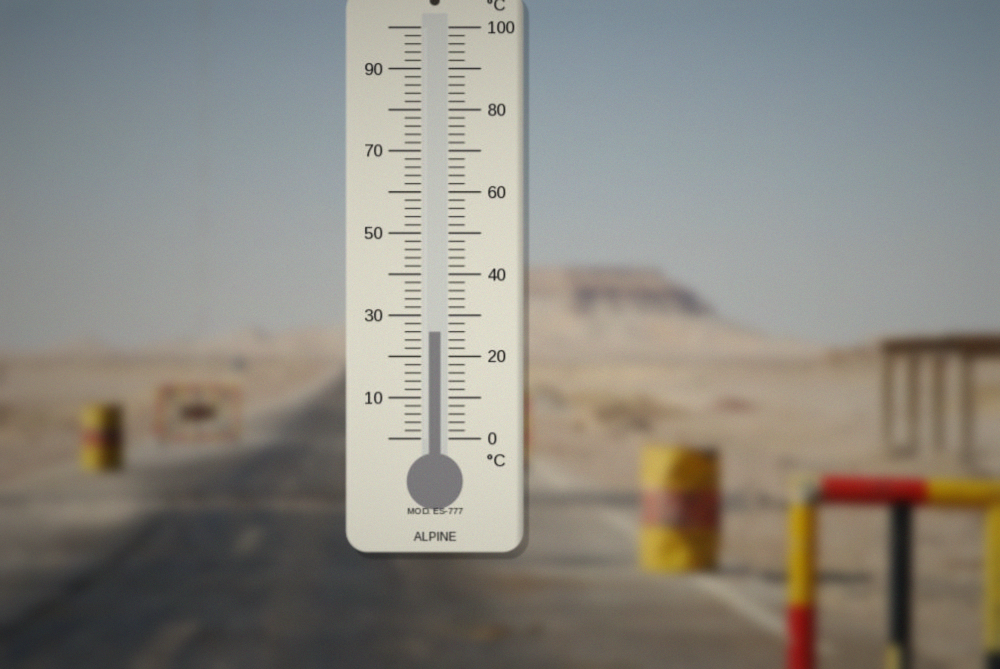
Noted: {"value": 26, "unit": "°C"}
